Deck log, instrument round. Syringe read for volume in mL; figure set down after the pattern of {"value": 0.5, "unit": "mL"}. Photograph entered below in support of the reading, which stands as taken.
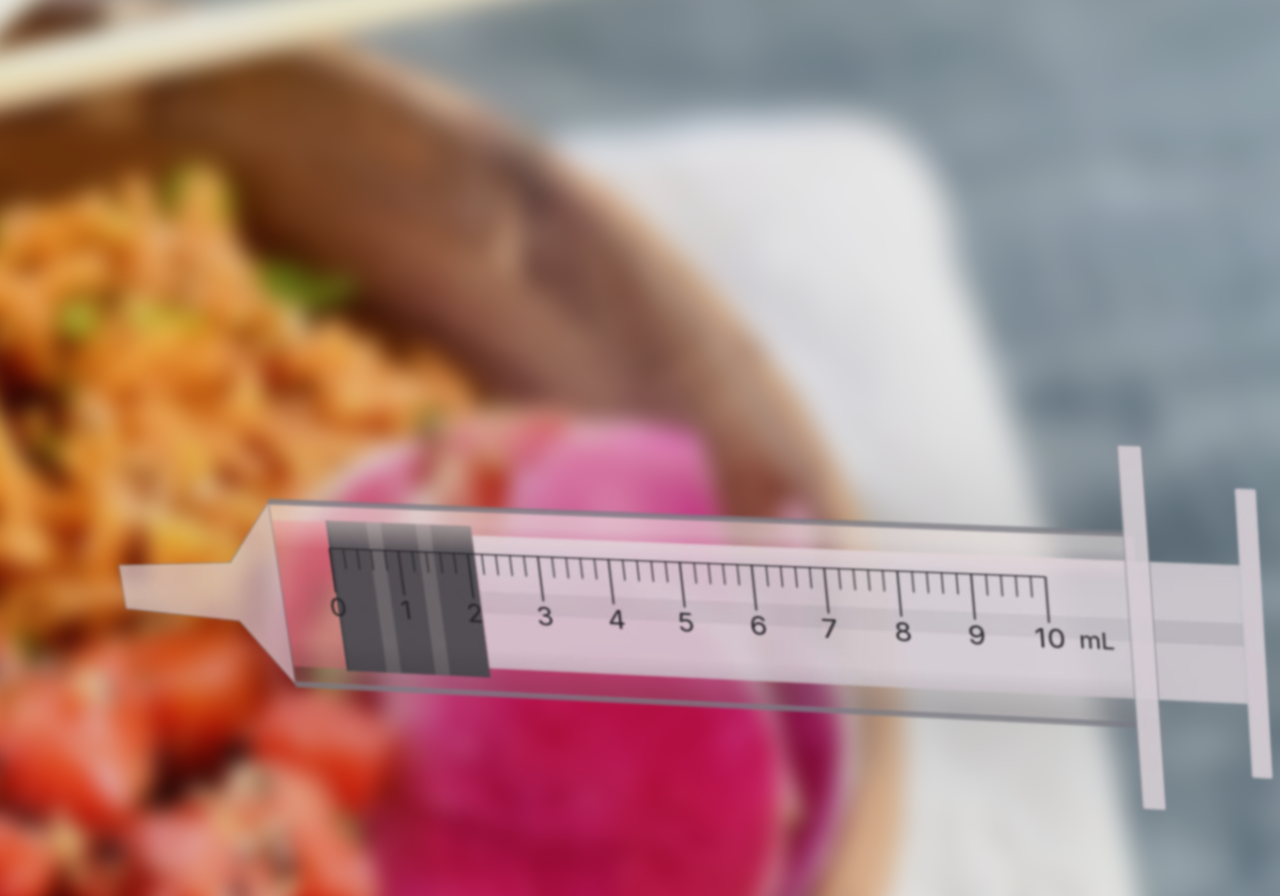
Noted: {"value": 0, "unit": "mL"}
